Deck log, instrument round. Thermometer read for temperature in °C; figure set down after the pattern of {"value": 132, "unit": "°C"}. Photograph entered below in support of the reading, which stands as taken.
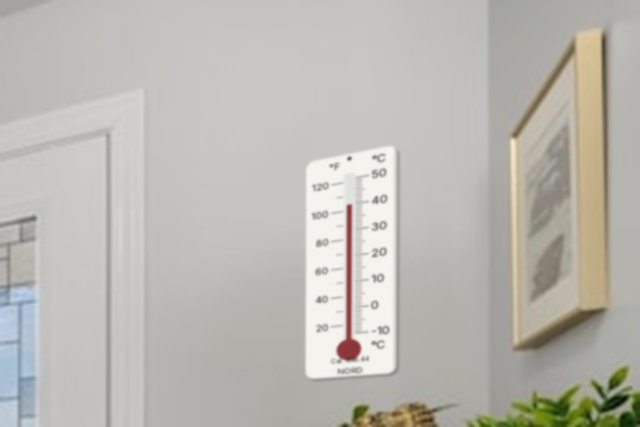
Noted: {"value": 40, "unit": "°C"}
